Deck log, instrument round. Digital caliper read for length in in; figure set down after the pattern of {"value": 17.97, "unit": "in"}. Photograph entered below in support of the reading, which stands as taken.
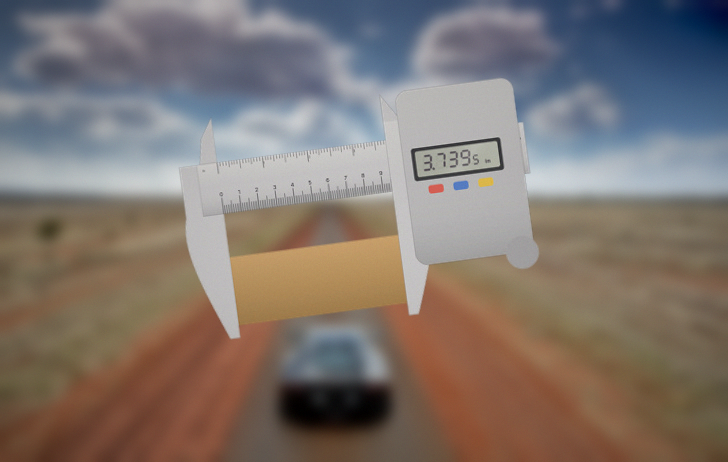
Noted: {"value": 3.7395, "unit": "in"}
